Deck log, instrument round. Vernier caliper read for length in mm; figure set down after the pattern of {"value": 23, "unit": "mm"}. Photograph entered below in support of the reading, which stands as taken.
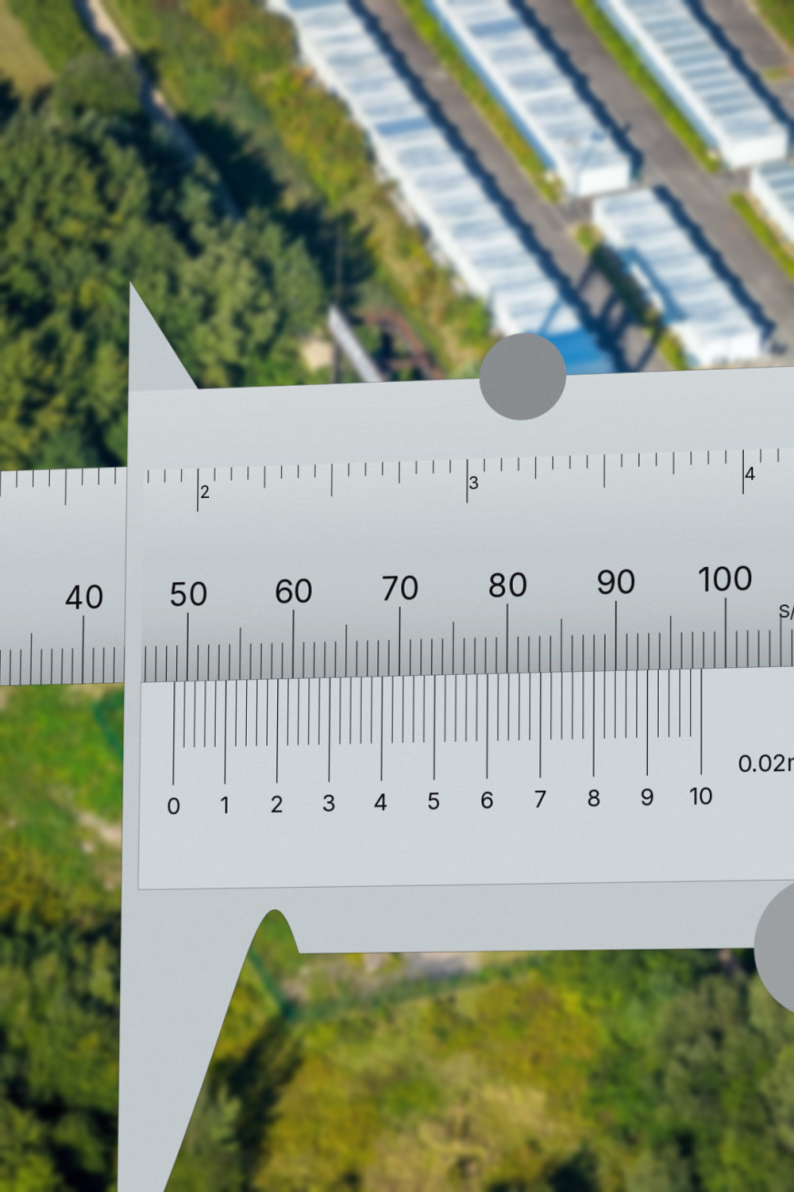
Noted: {"value": 48.8, "unit": "mm"}
